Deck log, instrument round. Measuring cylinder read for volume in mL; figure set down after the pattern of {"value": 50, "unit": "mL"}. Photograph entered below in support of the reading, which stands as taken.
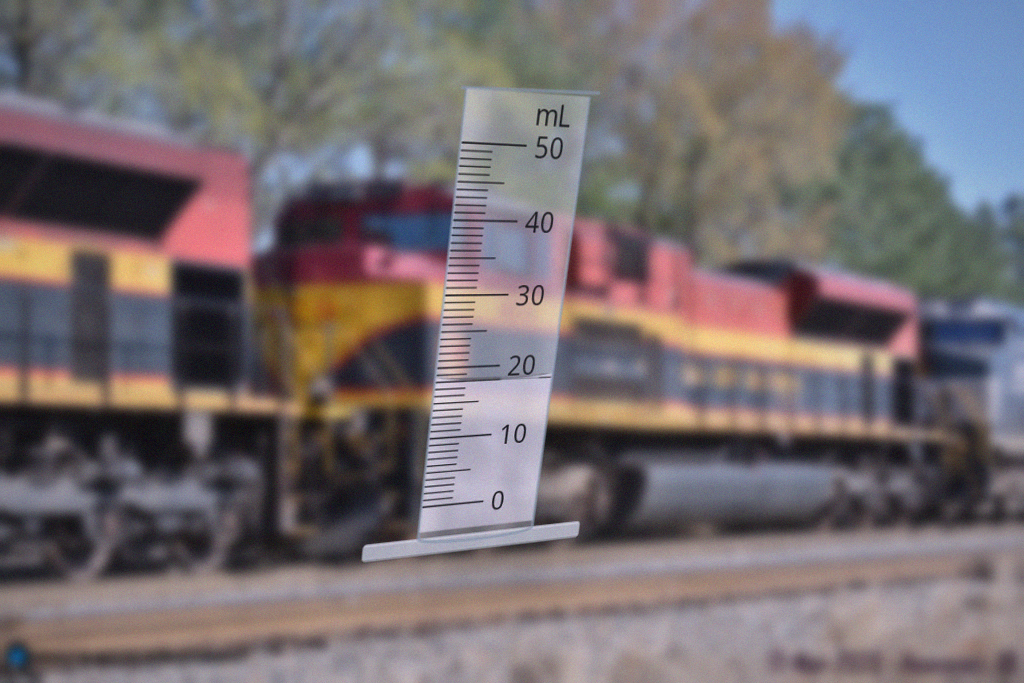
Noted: {"value": 18, "unit": "mL"}
